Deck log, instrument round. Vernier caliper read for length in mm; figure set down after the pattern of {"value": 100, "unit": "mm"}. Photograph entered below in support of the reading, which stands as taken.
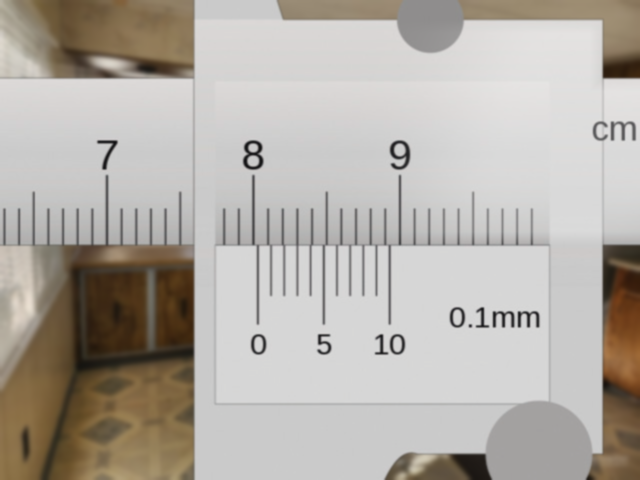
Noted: {"value": 80.3, "unit": "mm"}
